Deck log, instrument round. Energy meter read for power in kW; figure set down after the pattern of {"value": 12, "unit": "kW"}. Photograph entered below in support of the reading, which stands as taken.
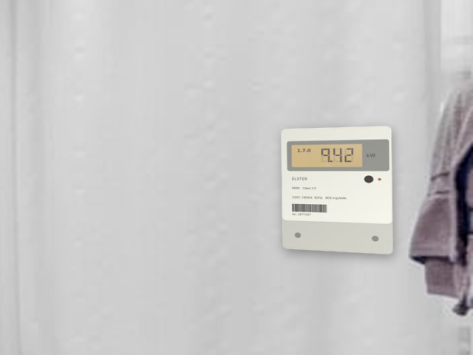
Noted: {"value": 9.42, "unit": "kW"}
